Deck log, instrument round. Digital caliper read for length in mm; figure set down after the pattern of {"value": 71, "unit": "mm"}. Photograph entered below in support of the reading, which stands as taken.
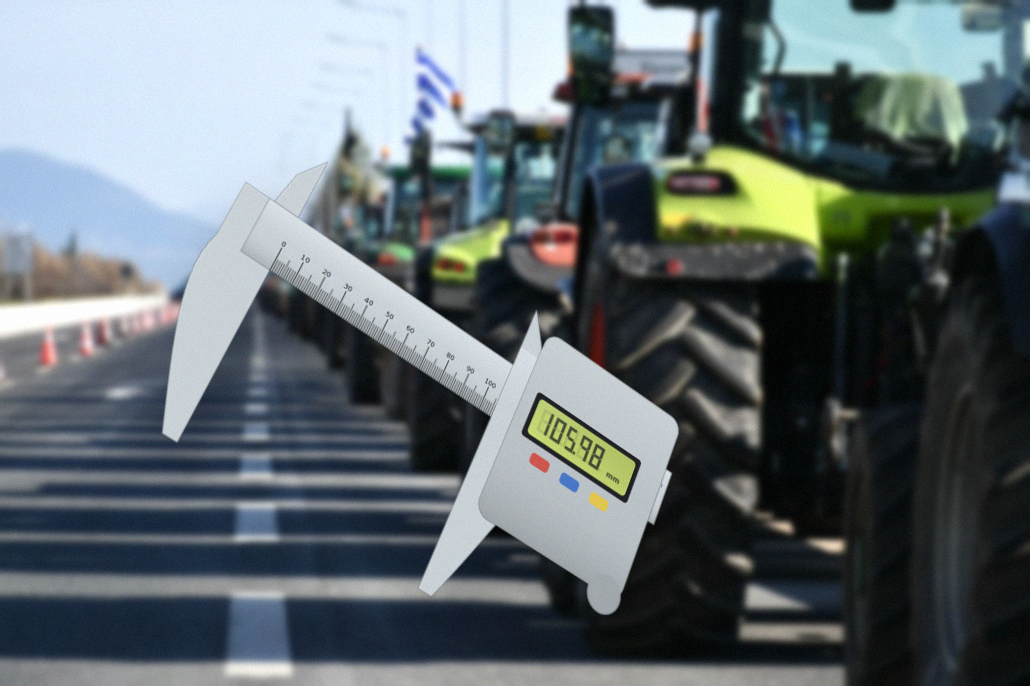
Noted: {"value": 105.98, "unit": "mm"}
